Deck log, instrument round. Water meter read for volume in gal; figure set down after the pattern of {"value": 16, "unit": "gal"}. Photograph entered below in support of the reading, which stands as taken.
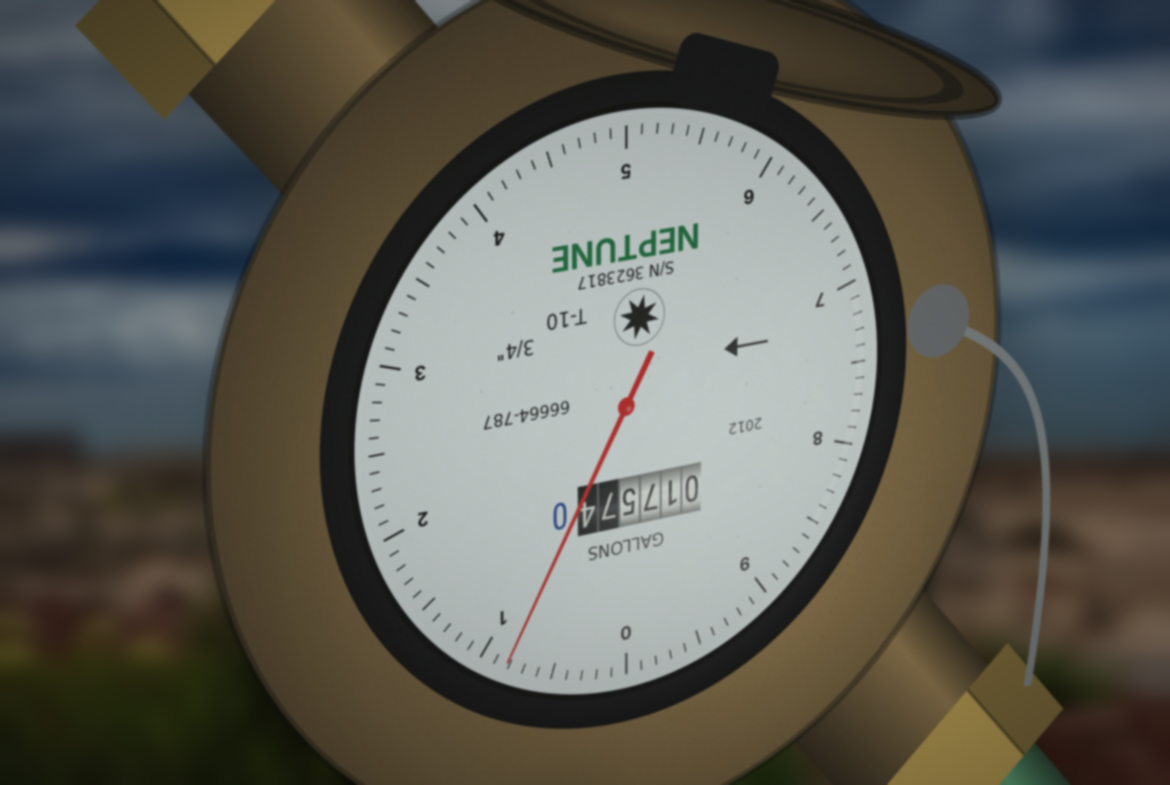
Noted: {"value": 175740.8, "unit": "gal"}
